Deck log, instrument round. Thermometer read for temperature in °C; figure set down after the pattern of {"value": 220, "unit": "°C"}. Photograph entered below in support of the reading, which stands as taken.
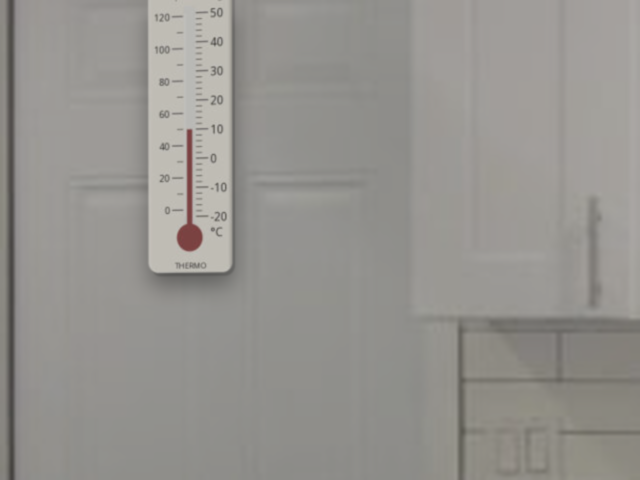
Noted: {"value": 10, "unit": "°C"}
